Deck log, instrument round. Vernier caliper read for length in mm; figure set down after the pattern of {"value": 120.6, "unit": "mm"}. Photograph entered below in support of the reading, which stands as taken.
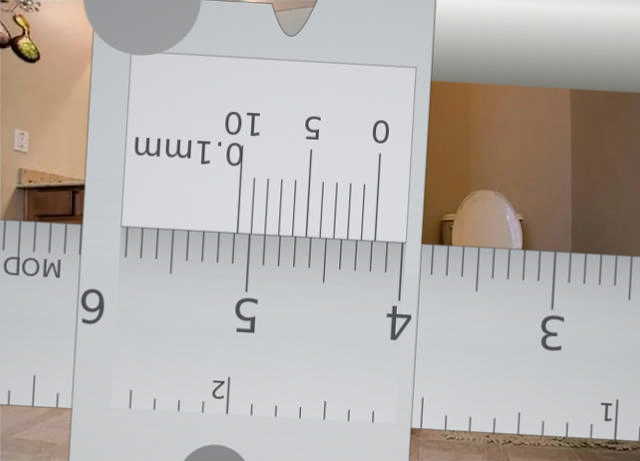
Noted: {"value": 41.8, "unit": "mm"}
